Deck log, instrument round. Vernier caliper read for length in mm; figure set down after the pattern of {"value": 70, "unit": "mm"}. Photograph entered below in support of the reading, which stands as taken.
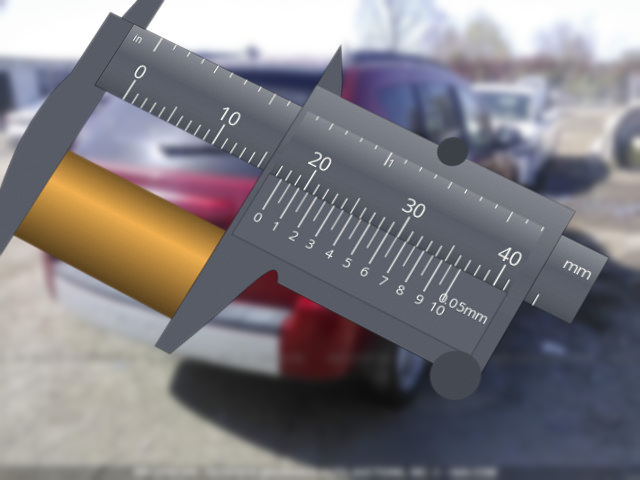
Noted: {"value": 17.6, "unit": "mm"}
